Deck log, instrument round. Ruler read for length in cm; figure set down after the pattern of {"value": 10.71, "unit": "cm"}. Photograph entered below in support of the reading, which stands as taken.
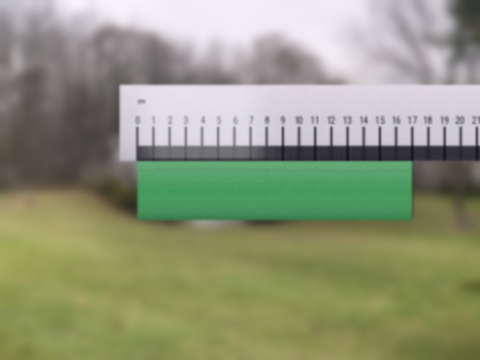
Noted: {"value": 17, "unit": "cm"}
